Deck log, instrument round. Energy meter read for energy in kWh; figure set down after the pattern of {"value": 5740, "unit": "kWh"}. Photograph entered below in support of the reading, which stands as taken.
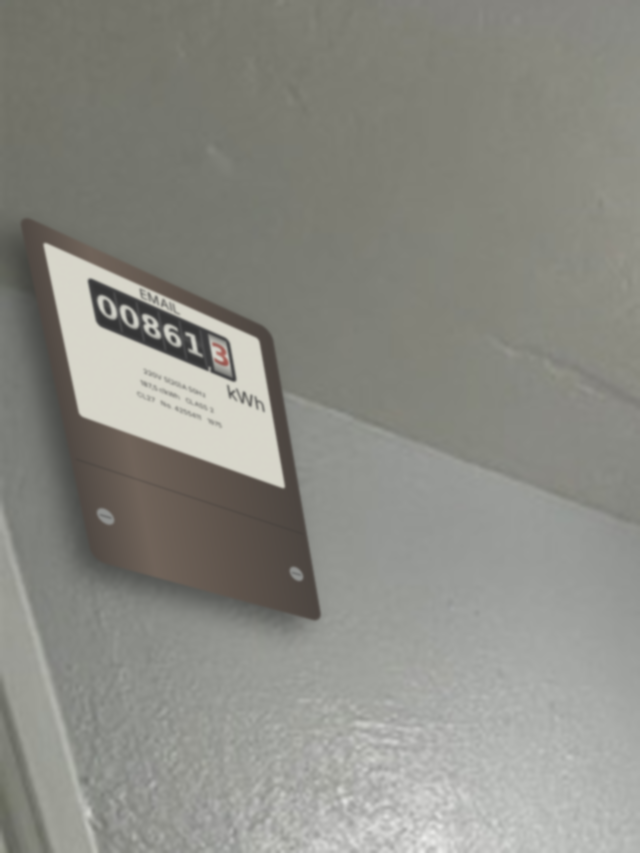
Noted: {"value": 861.3, "unit": "kWh"}
